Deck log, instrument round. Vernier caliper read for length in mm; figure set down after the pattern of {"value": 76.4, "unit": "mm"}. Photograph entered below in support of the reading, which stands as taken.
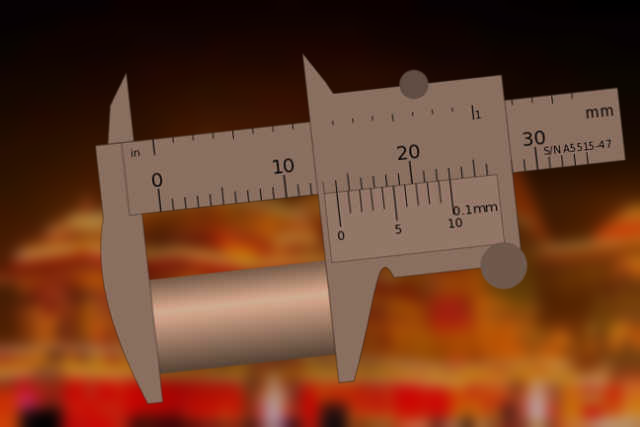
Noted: {"value": 14.0, "unit": "mm"}
